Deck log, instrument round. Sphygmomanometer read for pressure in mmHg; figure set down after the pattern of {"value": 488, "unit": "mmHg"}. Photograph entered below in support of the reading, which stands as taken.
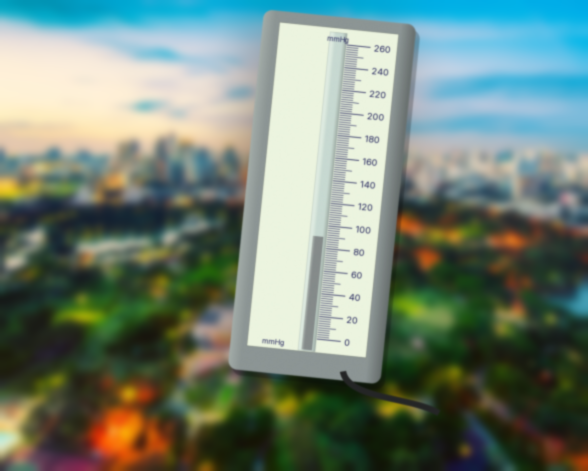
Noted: {"value": 90, "unit": "mmHg"}
